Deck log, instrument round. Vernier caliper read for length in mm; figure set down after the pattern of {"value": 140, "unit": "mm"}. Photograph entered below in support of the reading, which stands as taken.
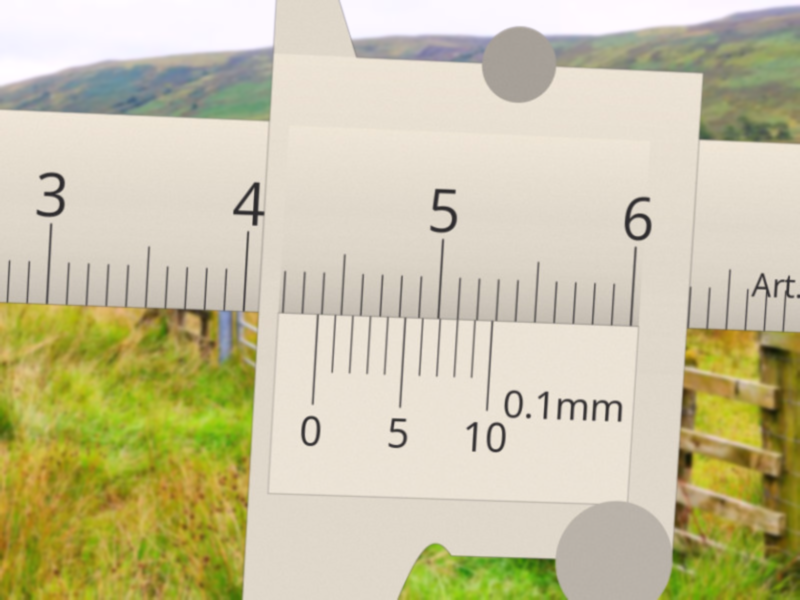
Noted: {"value": 43.8, "unit": "mm"}
